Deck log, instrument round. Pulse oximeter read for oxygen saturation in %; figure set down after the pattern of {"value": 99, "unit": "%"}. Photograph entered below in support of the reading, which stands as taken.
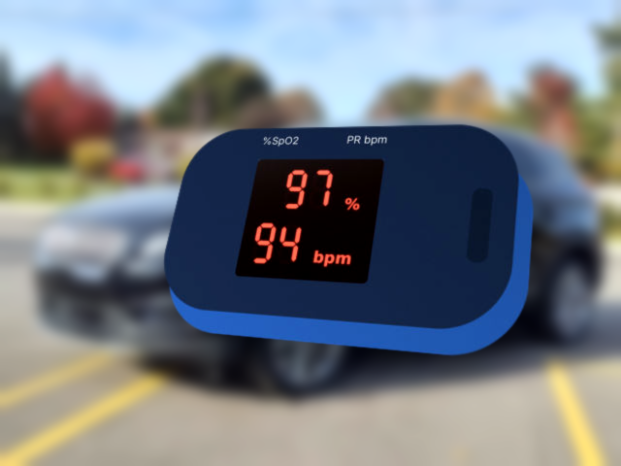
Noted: {"value": 97, "unit": "%"}
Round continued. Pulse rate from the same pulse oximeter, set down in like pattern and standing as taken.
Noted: {"value": 94, "unit": "bpm"}
